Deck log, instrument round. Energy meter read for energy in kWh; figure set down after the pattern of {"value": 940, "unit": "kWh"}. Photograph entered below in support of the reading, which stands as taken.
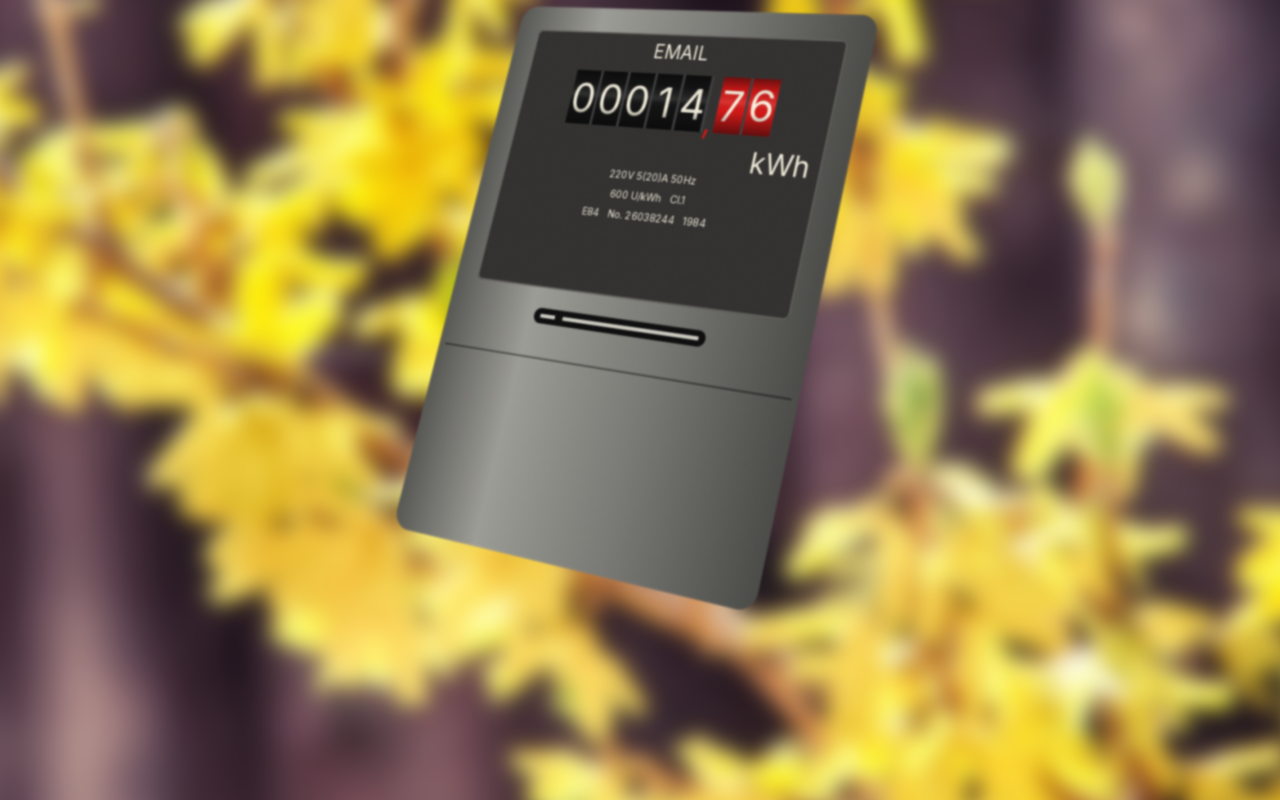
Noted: {"value": 14.76, "unit": "kWh"}
